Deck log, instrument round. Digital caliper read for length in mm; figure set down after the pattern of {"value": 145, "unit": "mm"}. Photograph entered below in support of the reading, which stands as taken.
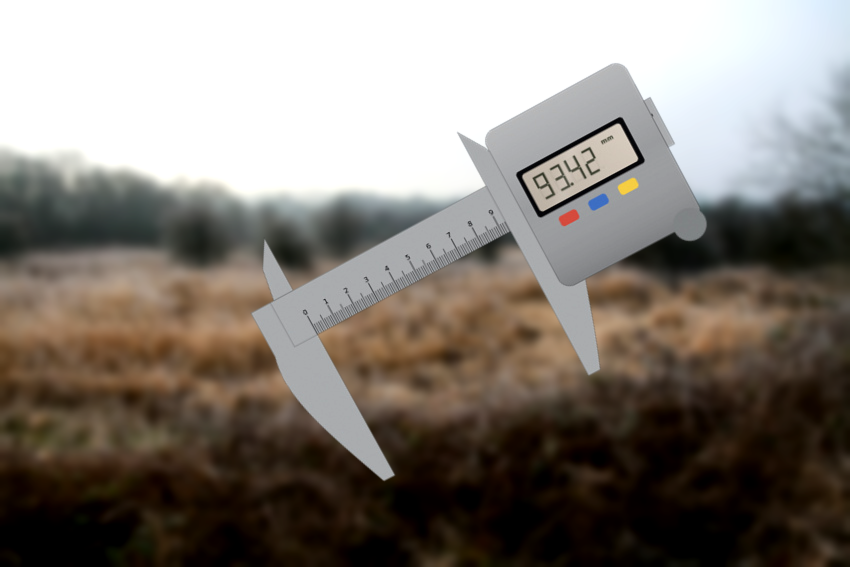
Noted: {"value": 93.42, "unit": "mm"}
